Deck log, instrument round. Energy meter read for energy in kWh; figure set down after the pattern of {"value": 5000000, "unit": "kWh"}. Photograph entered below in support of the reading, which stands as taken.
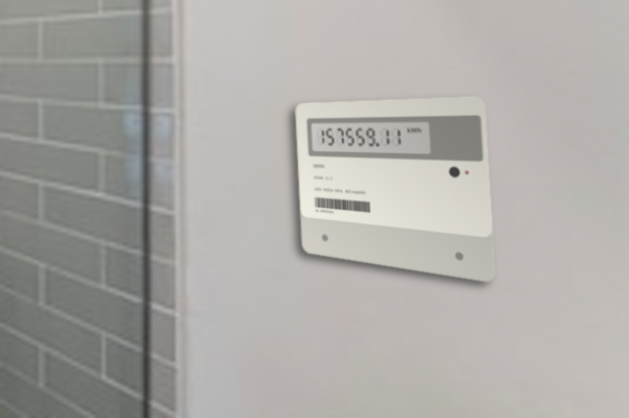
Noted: {"value": 157559.11, "unit": "kWh"}
